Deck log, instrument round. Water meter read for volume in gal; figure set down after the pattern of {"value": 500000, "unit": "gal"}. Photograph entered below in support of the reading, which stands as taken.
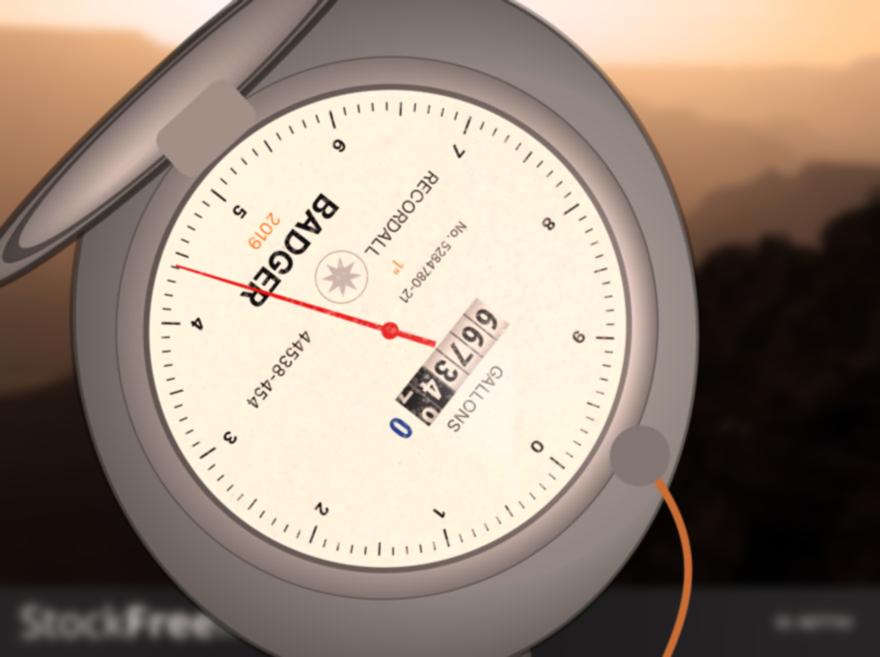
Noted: {"value": 6673464.4, "unit": "gal"}
